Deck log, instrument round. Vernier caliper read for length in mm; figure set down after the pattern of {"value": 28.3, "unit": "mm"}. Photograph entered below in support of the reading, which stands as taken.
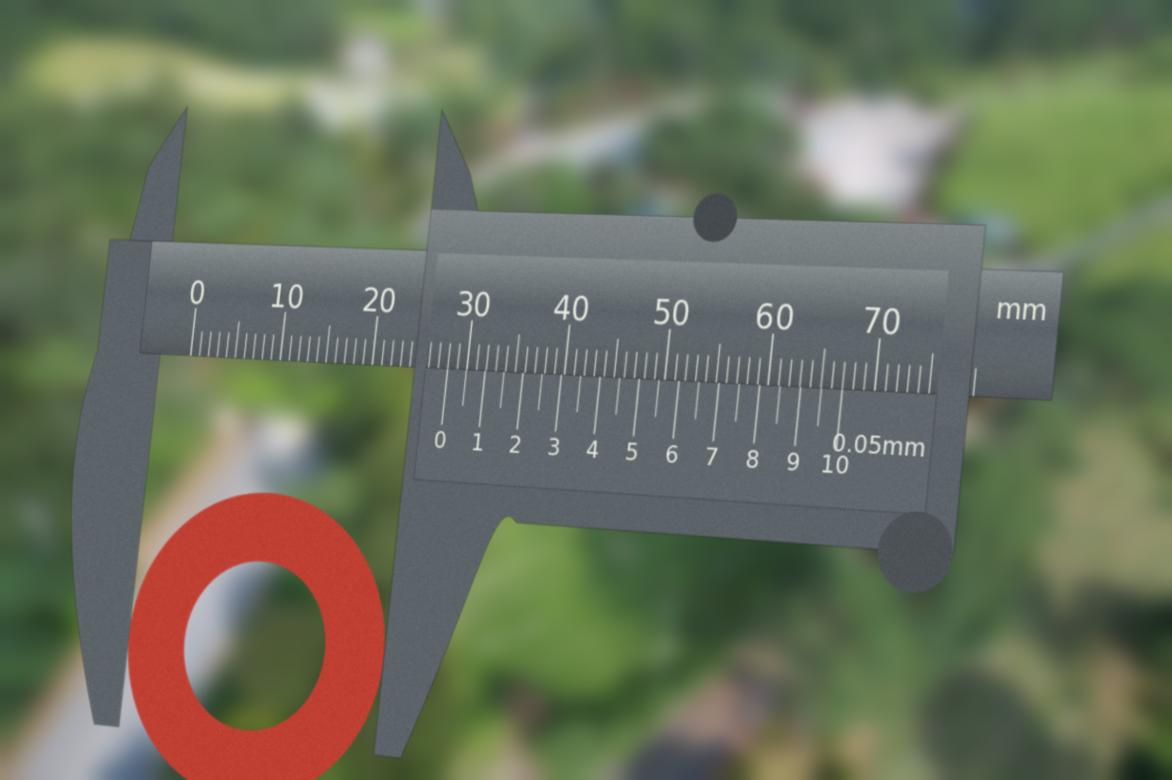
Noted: {"value": 28.0, "unit": "mm"}
